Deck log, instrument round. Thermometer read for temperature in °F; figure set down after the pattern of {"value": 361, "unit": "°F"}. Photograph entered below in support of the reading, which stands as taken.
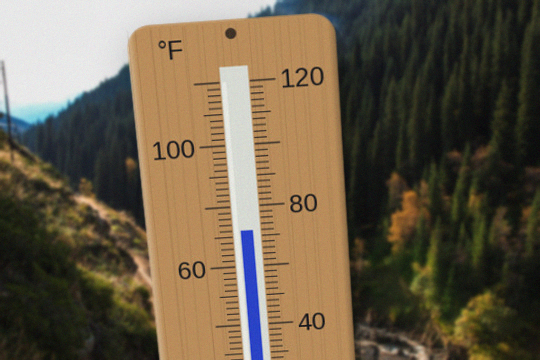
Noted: {"value": 72, "unit": "°F"}
